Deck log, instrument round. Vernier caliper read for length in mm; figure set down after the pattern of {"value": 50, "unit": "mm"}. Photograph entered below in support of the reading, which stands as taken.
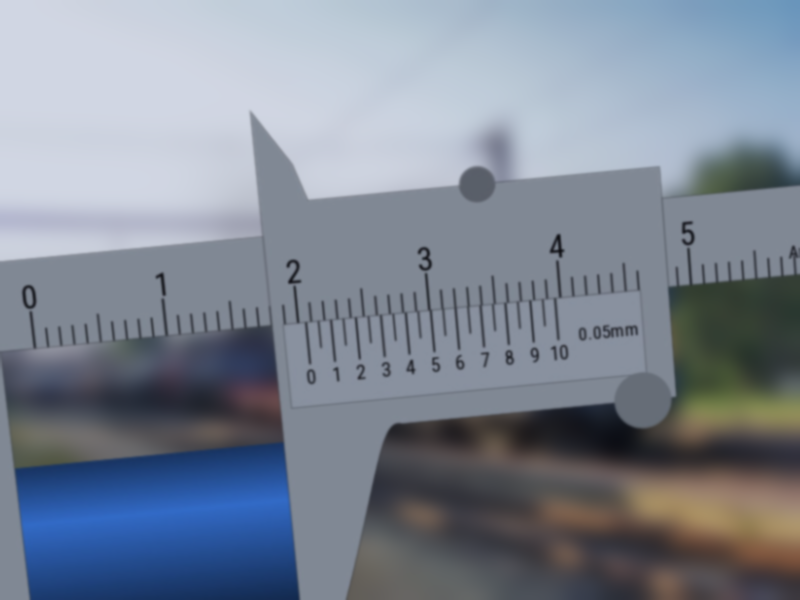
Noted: {"value": 20.6, "unit": "mm"}
